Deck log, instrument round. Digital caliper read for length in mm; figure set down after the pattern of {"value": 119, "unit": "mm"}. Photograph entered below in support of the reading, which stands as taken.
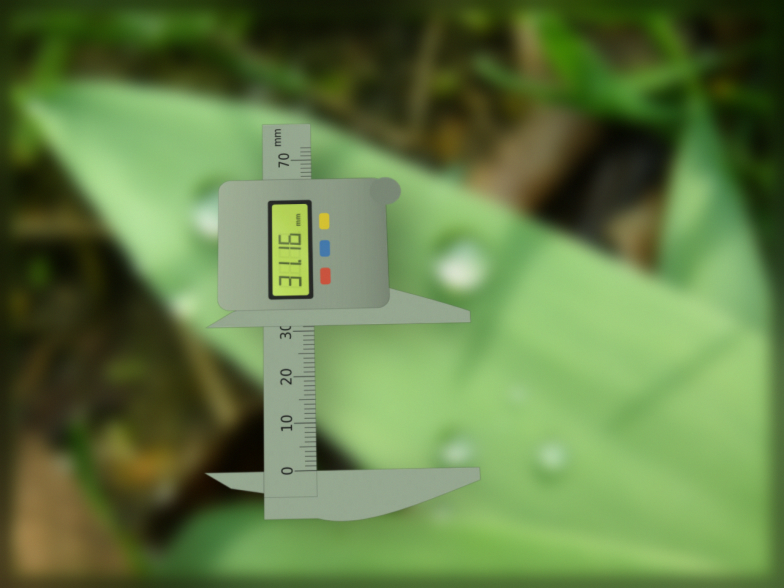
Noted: {"value": 31.16, "unit": "mm"}
